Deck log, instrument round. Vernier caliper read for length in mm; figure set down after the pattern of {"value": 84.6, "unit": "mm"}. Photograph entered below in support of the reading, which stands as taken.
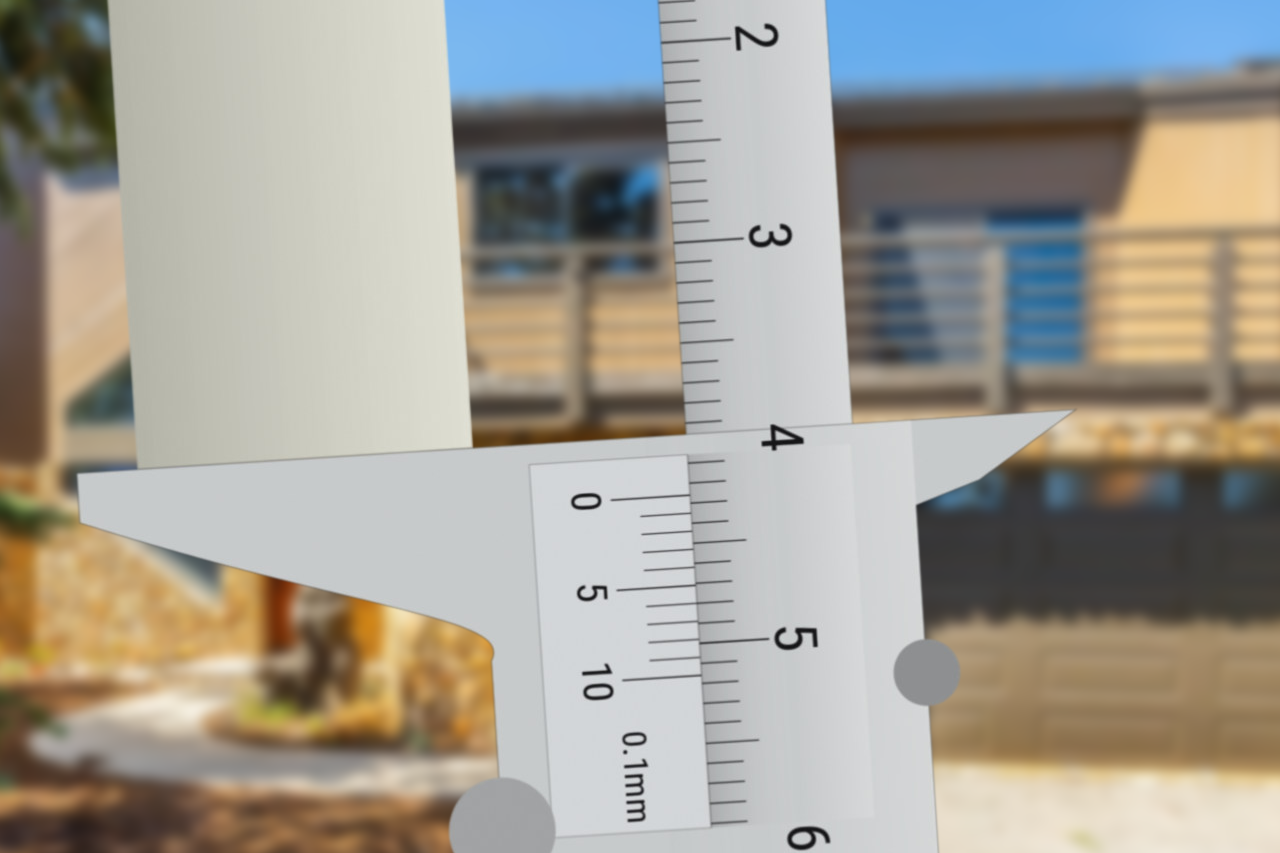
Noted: {"value": 42.6, "unit": "mm"}
